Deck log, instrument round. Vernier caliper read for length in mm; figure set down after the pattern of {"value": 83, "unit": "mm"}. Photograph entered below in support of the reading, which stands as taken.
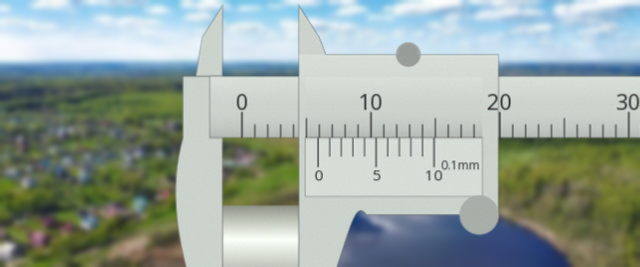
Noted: {"value": 5.9, "unit": "mm"}
